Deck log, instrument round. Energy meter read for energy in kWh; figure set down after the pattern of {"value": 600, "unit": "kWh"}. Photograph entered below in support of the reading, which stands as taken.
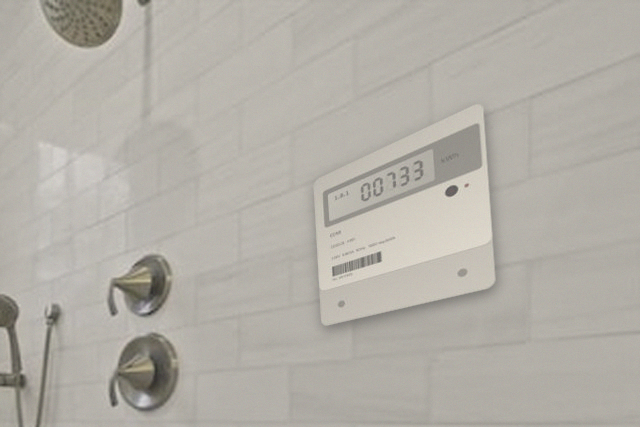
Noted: {"value": 733, "unit": "kWh"}
